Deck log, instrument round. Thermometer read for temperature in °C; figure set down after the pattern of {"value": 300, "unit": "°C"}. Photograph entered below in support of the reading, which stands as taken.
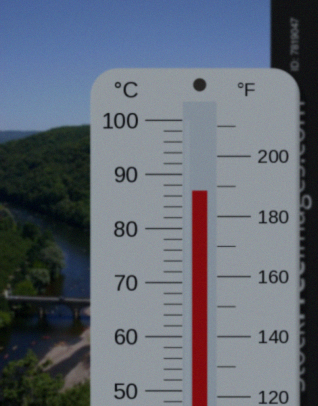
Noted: {"value": 87, "unit": "°C"}
